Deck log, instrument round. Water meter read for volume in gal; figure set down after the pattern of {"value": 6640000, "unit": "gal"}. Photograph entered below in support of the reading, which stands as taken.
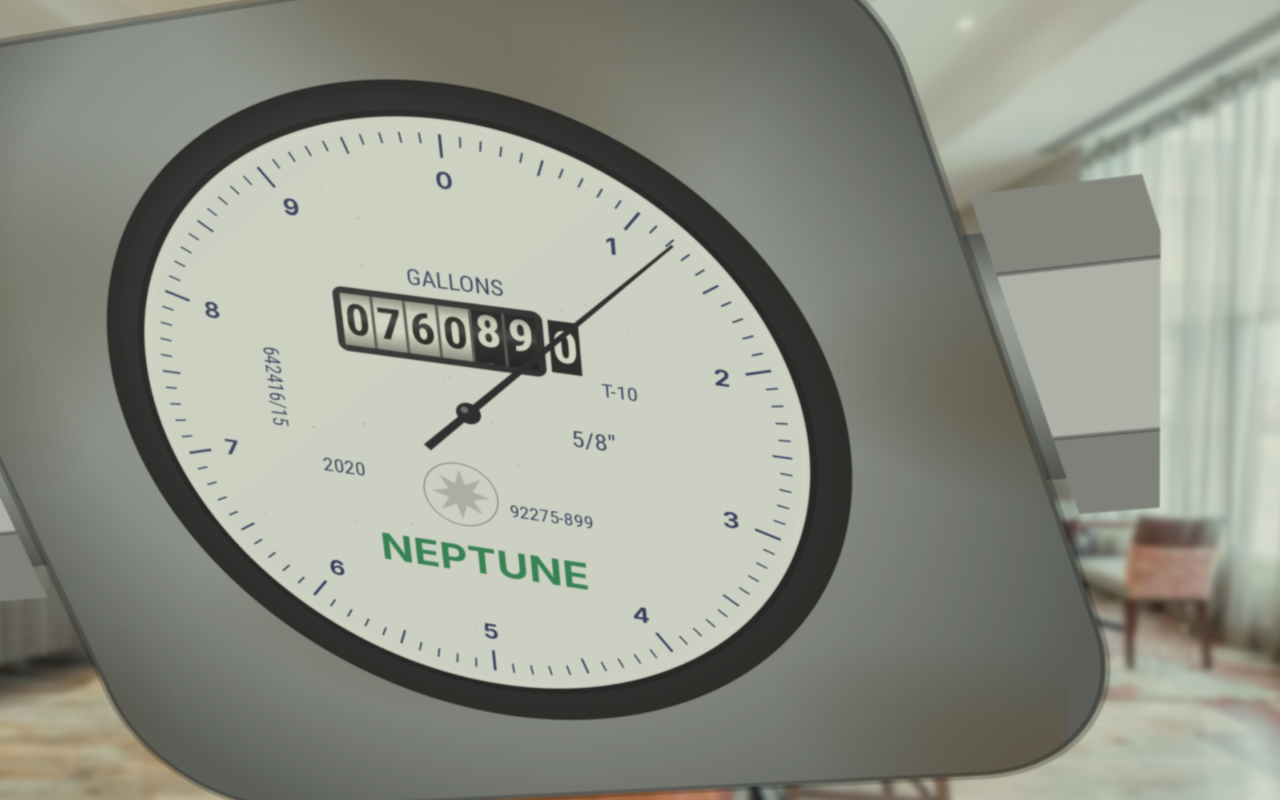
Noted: {"value": 760891.2, "unit": "gal"}
